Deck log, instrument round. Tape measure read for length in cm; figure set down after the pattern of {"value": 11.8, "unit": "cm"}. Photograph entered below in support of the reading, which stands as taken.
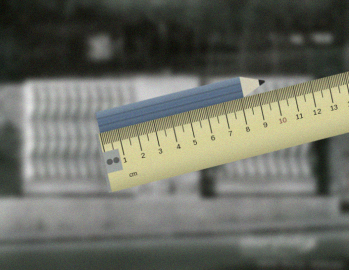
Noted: {"value": 9.5, "unit": "cm"}
